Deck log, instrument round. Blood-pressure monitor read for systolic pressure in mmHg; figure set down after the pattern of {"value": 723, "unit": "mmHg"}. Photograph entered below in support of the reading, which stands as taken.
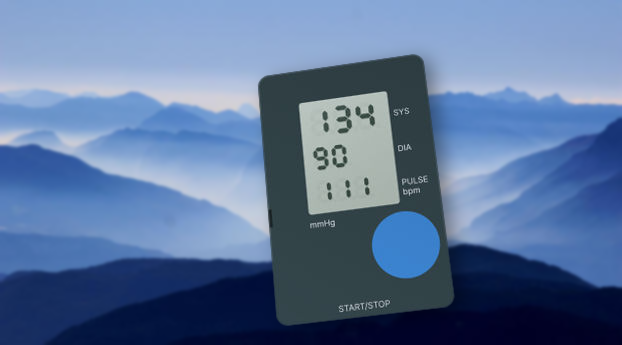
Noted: {"value": 134, "unit": "mmHg"}
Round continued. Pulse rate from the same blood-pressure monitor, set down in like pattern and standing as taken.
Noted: {"value": 111, "unit": "bpm"}
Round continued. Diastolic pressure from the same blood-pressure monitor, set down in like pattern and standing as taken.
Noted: {"value": 90, "unit": "mmHg"}
